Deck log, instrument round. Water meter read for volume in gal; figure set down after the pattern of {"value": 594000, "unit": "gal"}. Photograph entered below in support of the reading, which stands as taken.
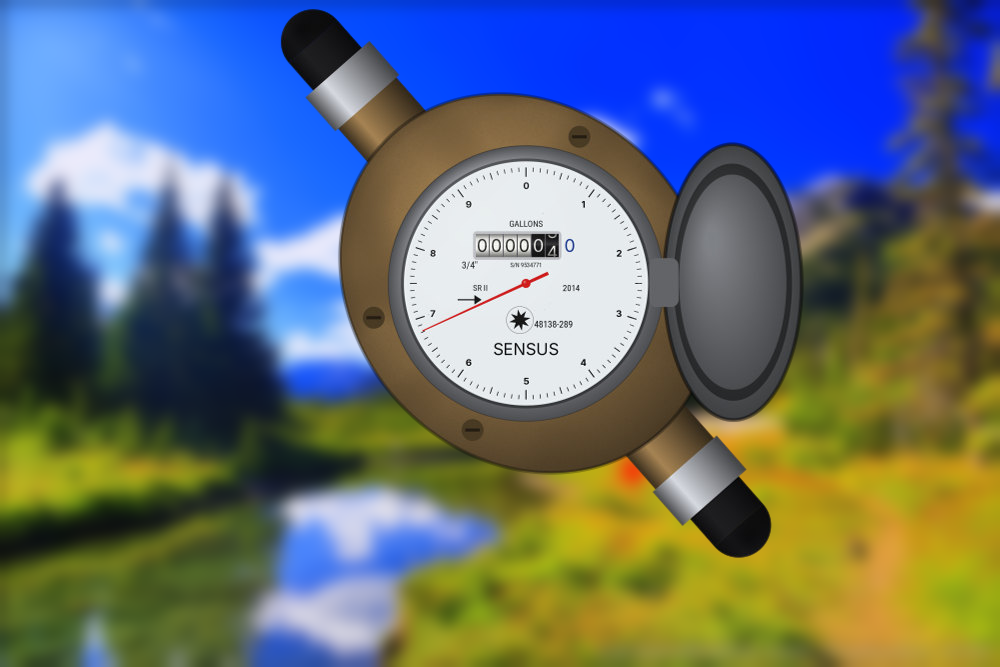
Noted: {"value": 36.8, "unit": "gal"}
